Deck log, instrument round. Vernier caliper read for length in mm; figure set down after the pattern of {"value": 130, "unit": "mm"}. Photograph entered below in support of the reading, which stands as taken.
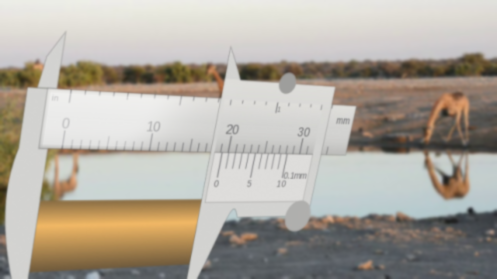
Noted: {"value": 19.2, "unit": "mm"}
